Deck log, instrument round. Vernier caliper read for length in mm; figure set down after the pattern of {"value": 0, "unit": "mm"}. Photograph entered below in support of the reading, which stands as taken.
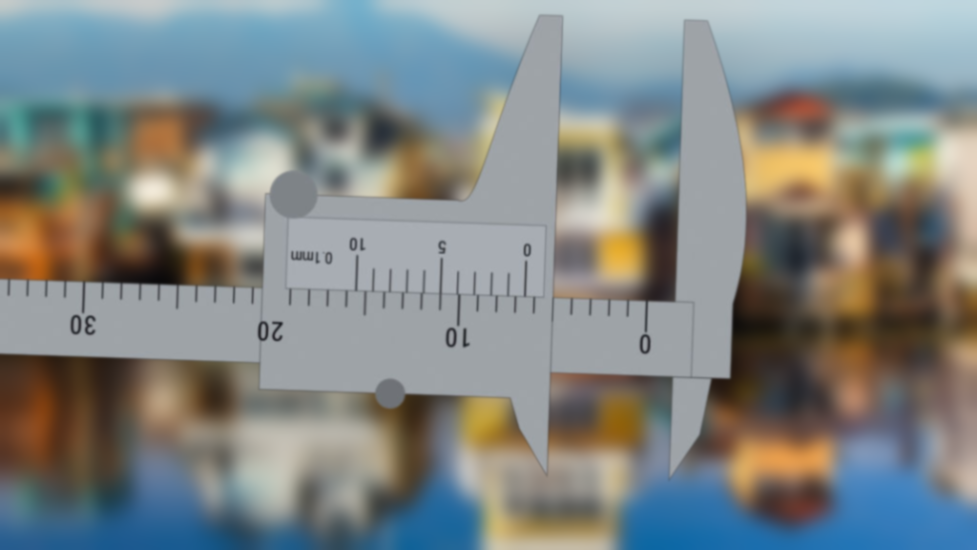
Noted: {"value": 6.5, "unit": "mm"}
